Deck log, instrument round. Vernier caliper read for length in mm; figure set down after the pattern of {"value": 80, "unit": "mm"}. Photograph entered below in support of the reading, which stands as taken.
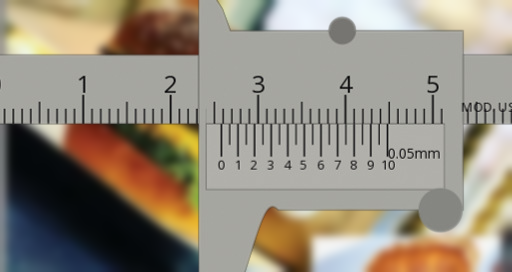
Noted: {"value": 25.8, "unit": "mm"}
